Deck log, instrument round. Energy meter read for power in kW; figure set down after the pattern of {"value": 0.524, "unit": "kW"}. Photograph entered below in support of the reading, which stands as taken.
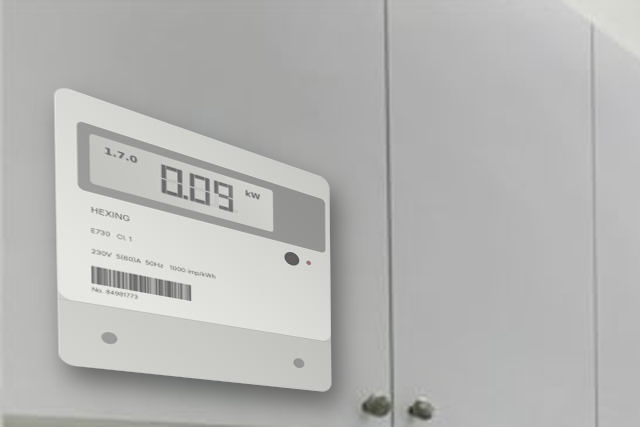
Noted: {"value": 0.09, "unit": "kW"}
